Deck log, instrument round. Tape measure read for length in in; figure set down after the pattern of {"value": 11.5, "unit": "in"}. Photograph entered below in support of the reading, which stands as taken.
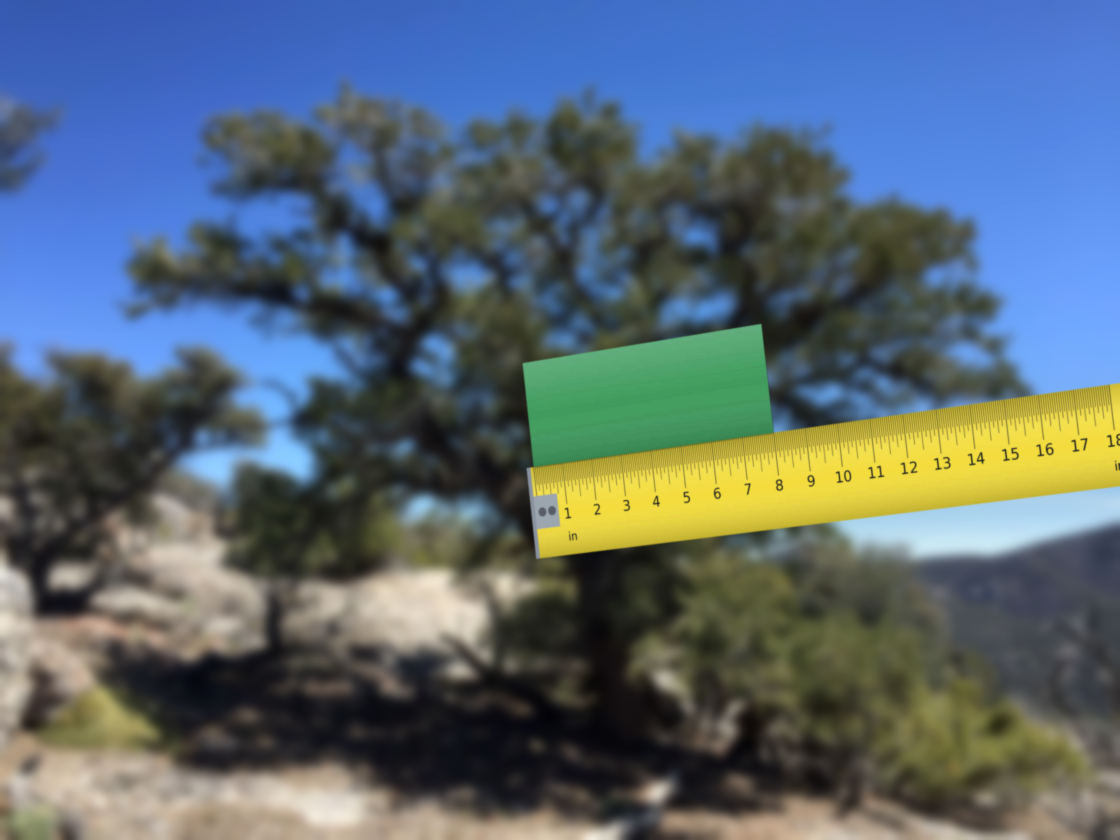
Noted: {"value": 8, "unit": "in"}
